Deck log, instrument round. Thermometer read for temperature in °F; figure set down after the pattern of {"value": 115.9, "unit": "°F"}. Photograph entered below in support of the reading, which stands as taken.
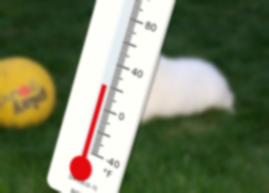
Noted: {"value": 20, "unit": "°F"}
